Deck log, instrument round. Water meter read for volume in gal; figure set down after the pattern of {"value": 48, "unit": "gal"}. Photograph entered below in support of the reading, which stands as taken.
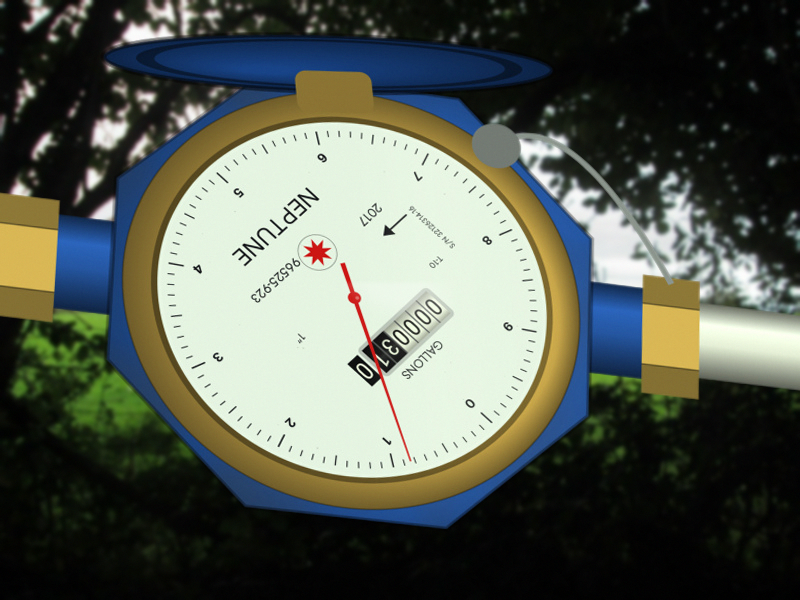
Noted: {"value": 310.8, "unit": "gal"}
